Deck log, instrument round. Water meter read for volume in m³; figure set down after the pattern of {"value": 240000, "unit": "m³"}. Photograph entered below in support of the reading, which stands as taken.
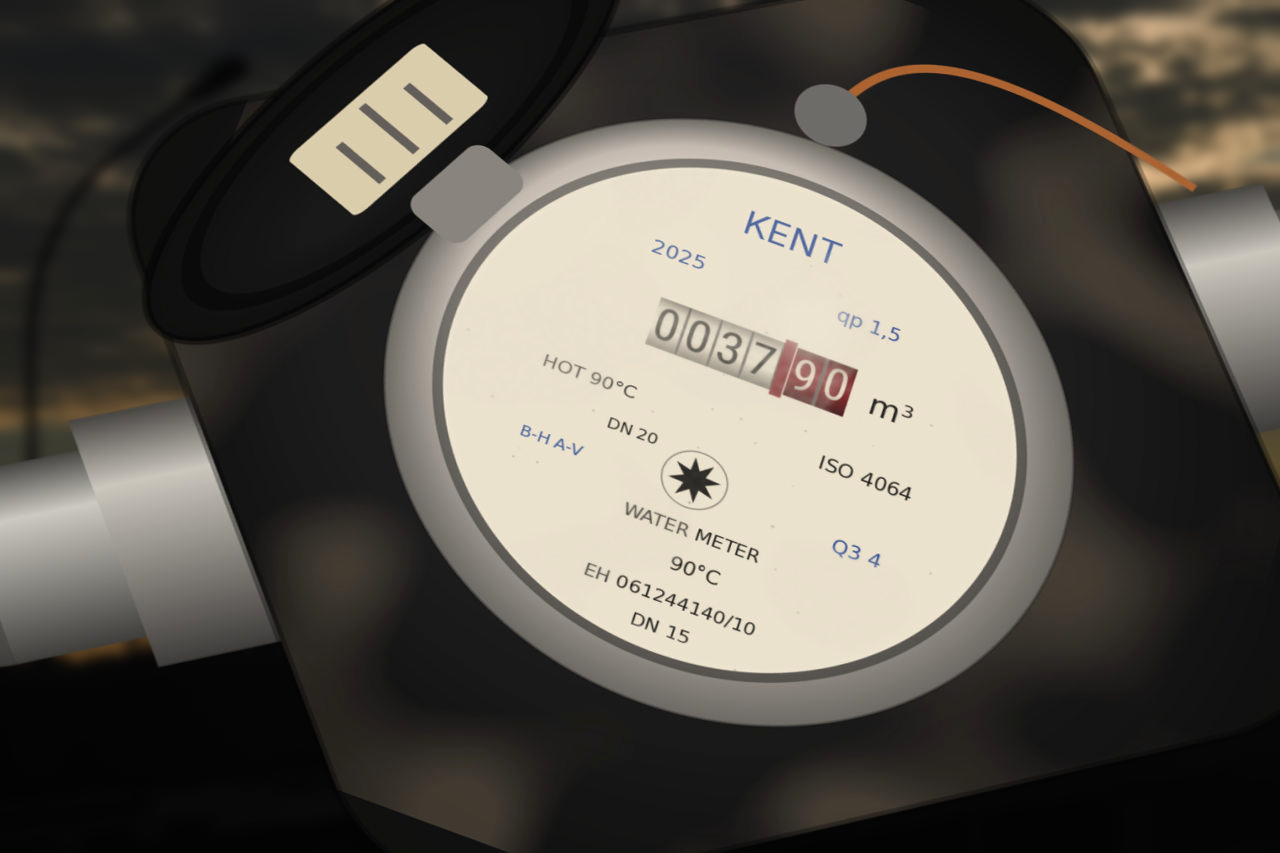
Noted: {"value": 37.90, "unit": "m³"}
